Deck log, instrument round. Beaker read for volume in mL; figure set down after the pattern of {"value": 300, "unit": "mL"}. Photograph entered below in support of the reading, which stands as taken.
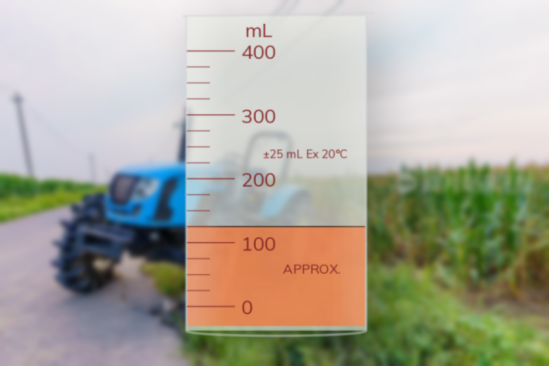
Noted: {"value": 125, "unit": "mL"}
